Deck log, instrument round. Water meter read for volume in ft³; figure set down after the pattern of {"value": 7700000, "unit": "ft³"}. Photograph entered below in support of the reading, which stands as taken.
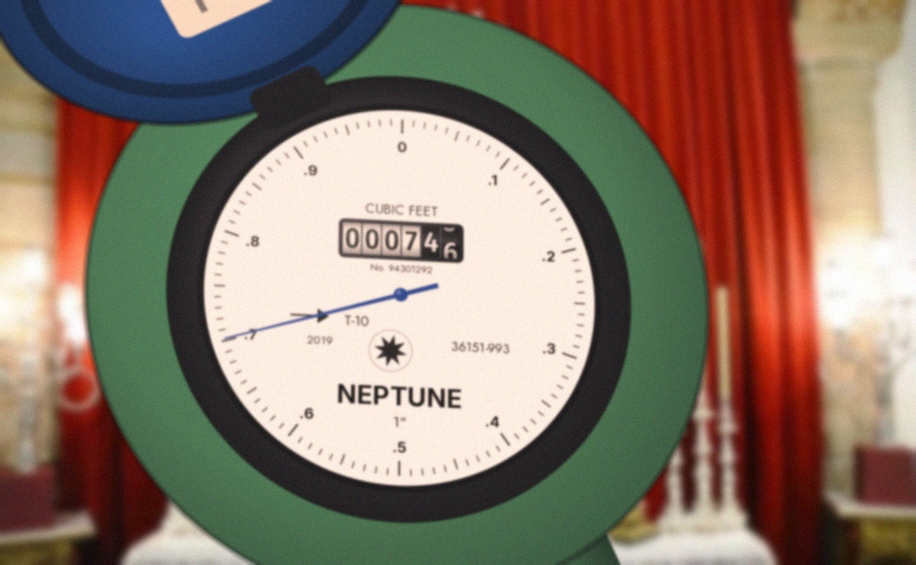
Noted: {"value": 745.70, "unit": "ft³"}
